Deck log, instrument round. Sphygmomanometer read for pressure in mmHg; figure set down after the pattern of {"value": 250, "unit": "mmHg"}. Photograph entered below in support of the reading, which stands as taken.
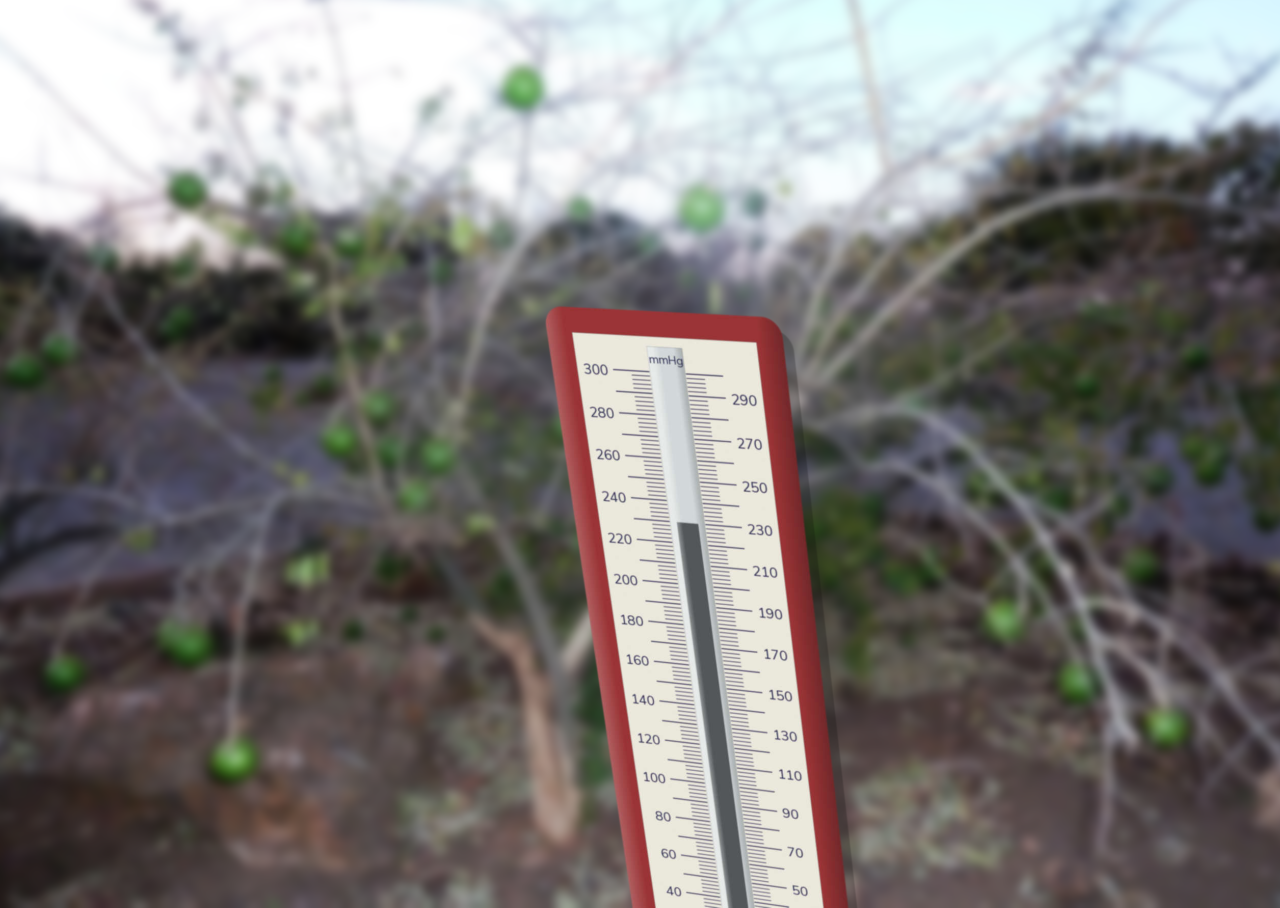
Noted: {"value": 230, "unit": "mmHg"}
